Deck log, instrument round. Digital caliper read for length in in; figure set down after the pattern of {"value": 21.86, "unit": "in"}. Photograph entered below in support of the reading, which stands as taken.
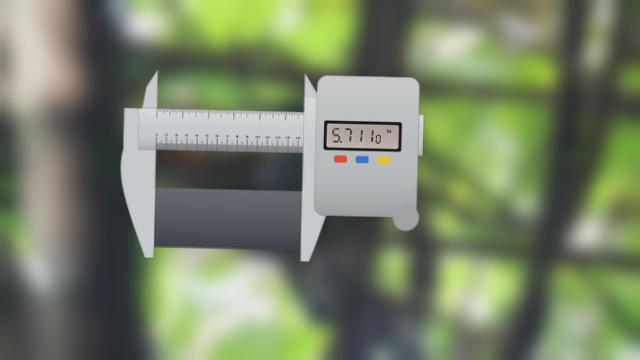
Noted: {"value": 5.7110, "unit": "in"}
